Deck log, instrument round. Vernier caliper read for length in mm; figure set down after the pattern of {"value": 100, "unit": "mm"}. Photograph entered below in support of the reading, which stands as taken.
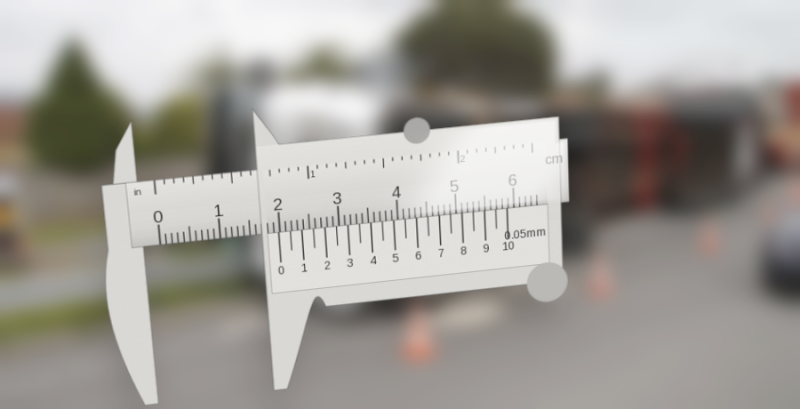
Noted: {"value": 19.8, "unit": "mm"}
